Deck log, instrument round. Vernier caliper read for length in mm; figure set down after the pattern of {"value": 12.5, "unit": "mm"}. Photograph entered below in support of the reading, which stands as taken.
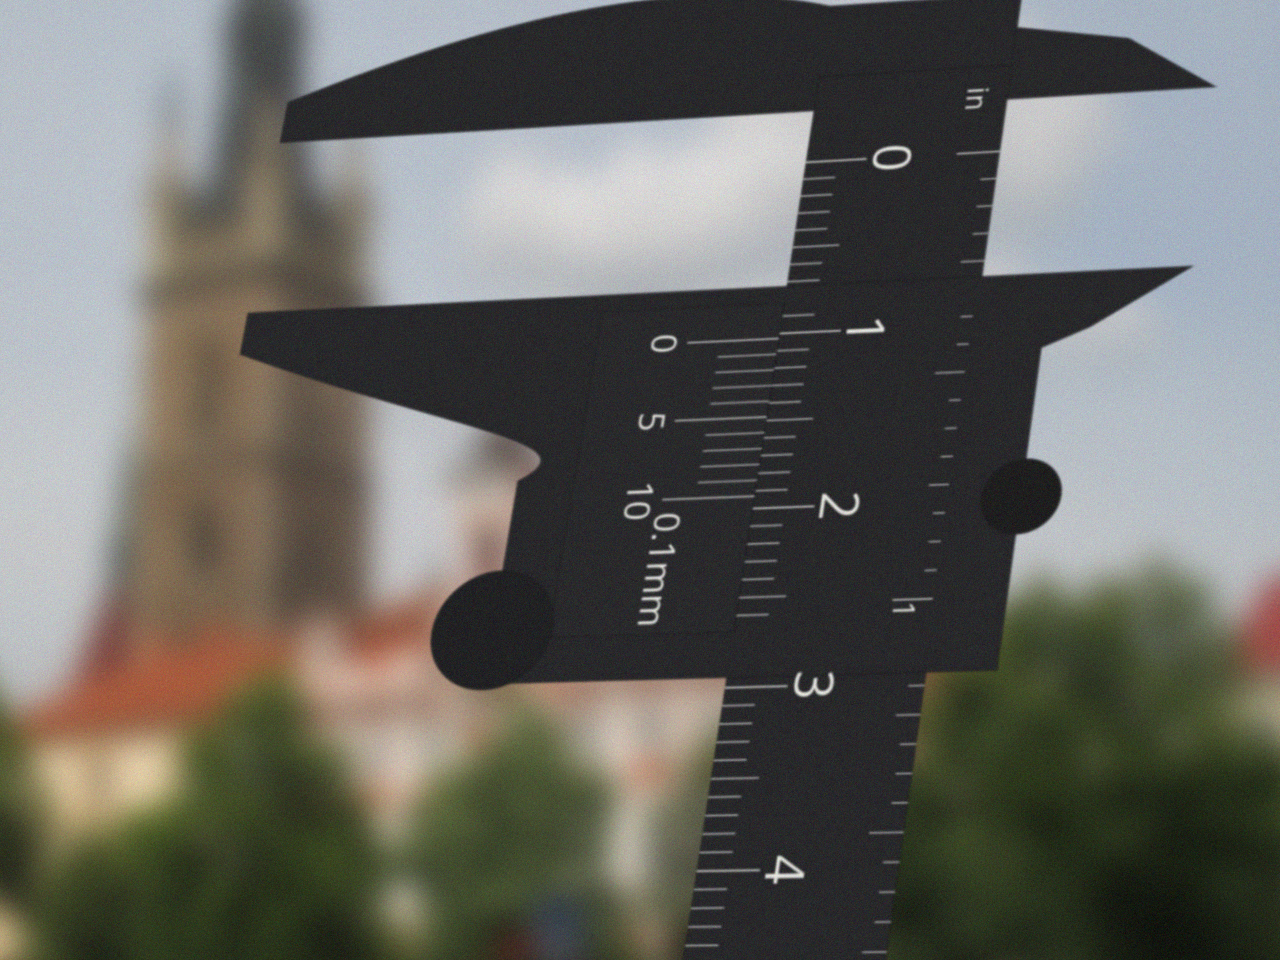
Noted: {"value": 10.3, "unit": "mm"}
